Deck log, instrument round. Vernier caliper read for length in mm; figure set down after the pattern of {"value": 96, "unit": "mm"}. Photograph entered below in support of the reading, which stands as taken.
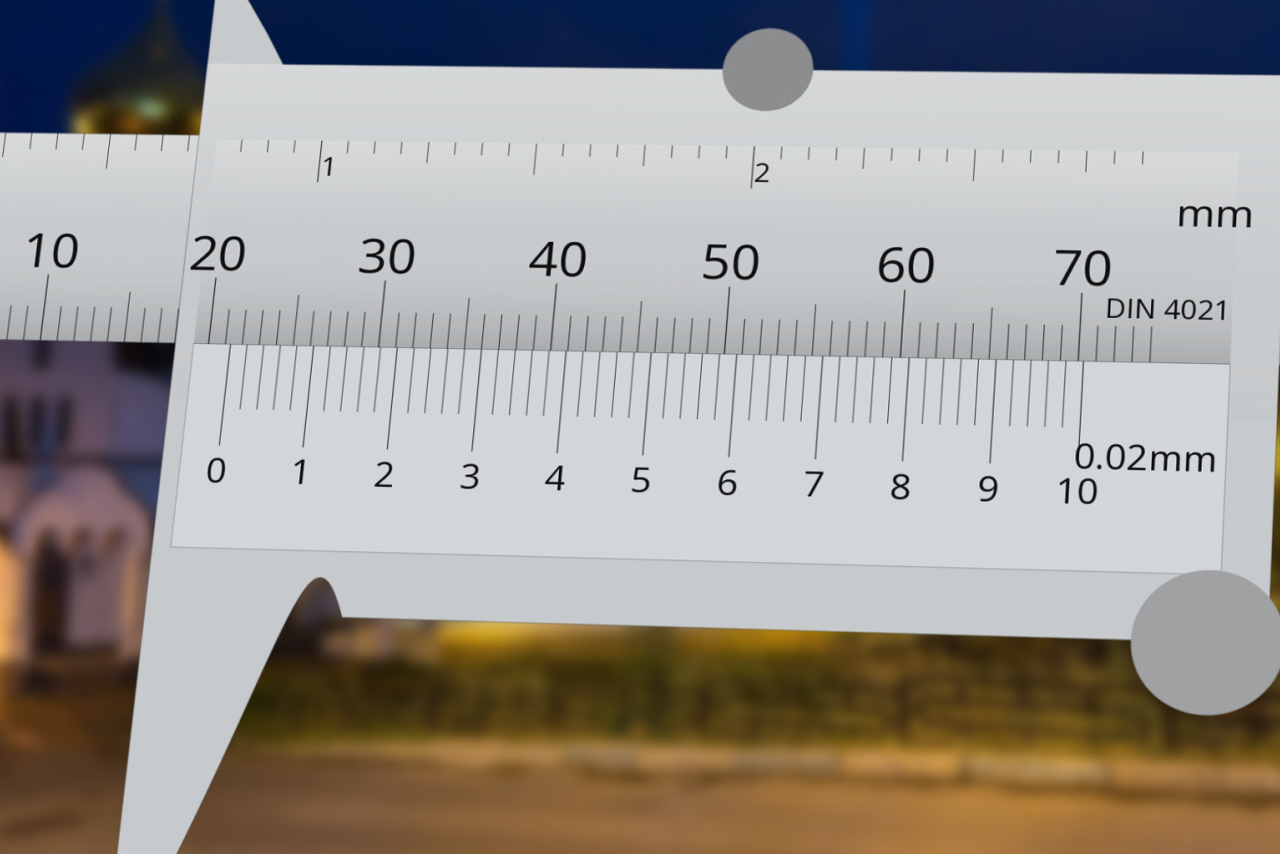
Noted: {"value": 21.3, "unit": "mm"}
